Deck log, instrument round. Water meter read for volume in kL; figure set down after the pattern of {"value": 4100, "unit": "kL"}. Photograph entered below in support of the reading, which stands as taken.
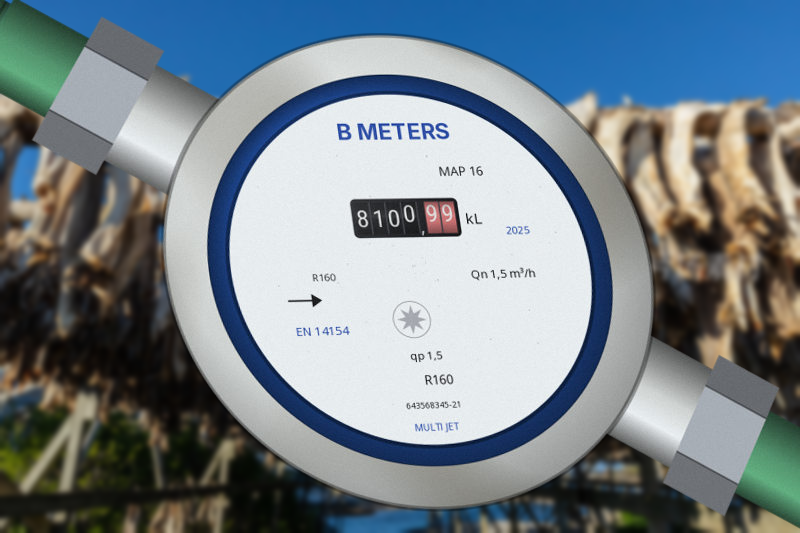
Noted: {"value": 8100.99, "unit": "kL"}
